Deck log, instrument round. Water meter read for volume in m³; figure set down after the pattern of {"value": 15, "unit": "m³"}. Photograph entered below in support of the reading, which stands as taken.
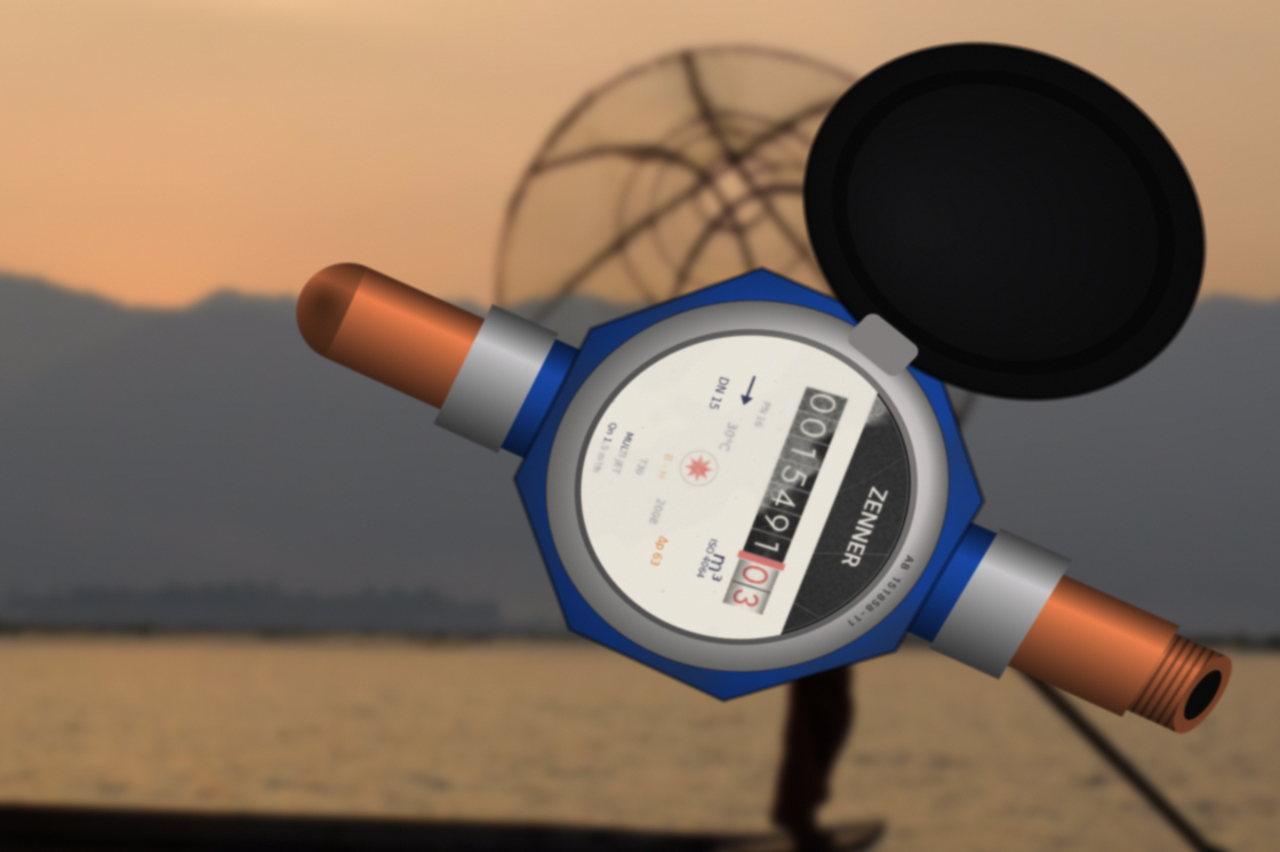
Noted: {"value": 15491.03, "unit": "m³"}
